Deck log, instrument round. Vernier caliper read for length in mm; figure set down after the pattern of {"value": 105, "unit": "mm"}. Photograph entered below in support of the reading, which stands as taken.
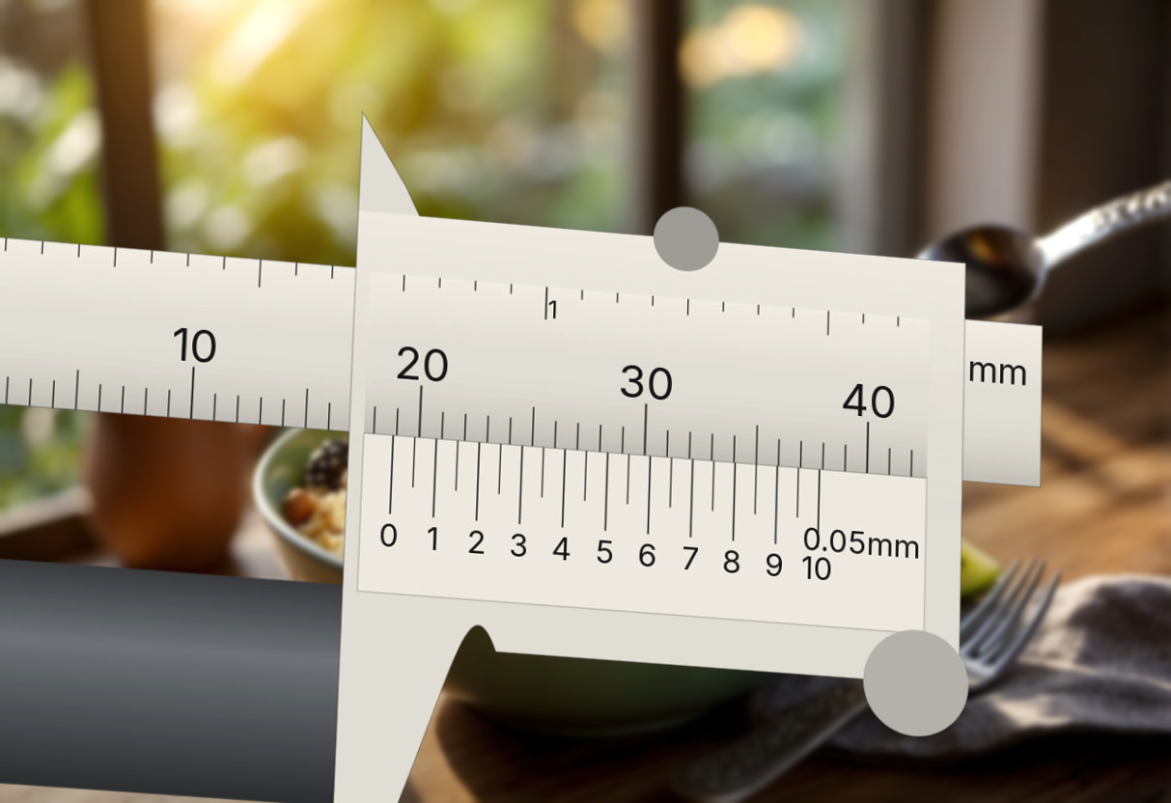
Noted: {"value": 18.85, "unit": "mm"}
